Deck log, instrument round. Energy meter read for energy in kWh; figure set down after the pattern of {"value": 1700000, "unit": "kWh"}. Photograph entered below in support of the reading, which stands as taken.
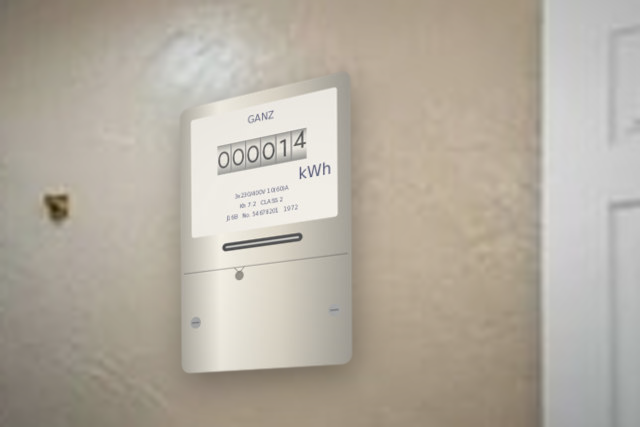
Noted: {"value": 14, "unit": "kWh"}
